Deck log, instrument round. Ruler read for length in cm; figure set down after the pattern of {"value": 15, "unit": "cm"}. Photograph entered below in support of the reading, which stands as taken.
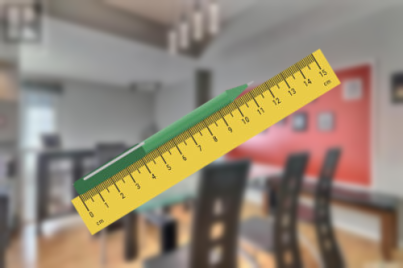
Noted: {"value": 11.5, "unit": "cm"}
